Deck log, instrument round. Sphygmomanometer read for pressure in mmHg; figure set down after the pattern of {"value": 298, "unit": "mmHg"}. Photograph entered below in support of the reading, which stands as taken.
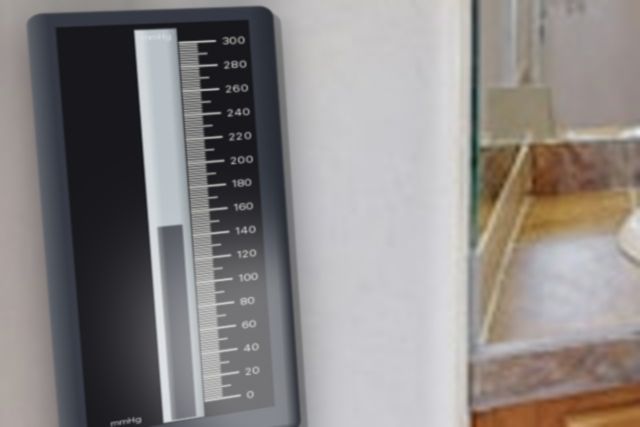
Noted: {"value": 150, "unit": "mmHg"}
